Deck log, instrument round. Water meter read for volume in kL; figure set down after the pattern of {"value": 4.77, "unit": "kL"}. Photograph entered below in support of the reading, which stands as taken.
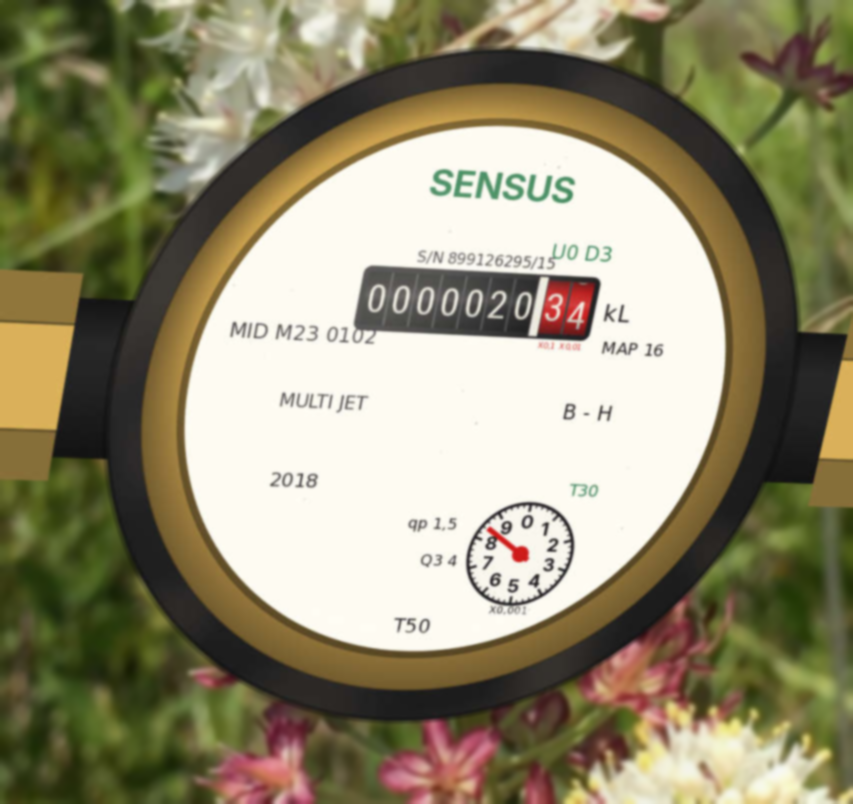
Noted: {"value": 20.338, "unit": "kL"}
